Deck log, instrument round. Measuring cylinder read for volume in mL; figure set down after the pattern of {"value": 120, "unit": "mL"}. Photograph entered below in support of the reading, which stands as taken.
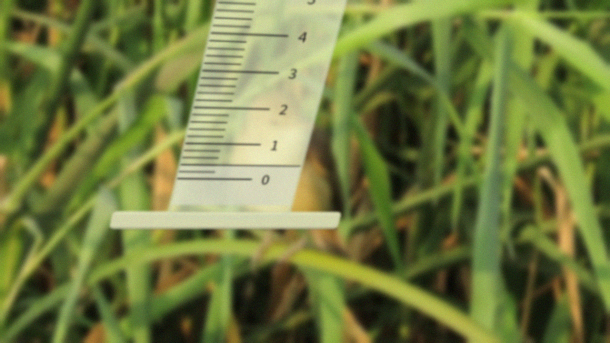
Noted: {"value": 0.4, "unit": "mL"}
